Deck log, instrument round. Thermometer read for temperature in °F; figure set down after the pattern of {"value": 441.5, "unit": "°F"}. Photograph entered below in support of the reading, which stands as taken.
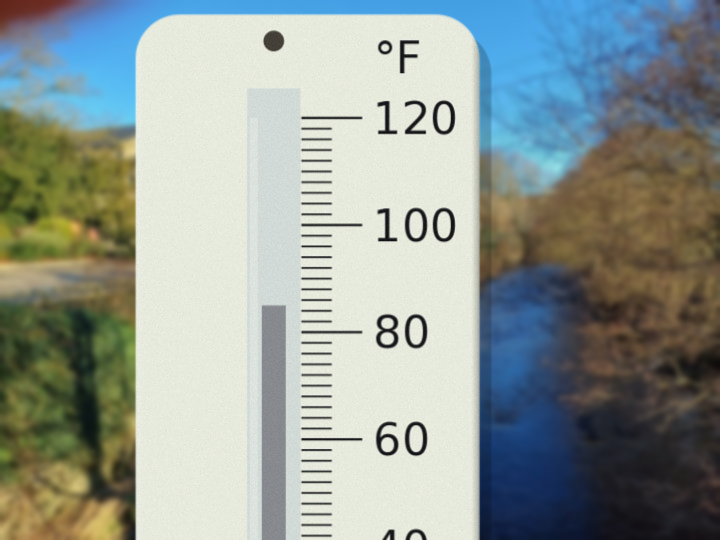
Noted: {"value": 85, "unit": "°F"}
